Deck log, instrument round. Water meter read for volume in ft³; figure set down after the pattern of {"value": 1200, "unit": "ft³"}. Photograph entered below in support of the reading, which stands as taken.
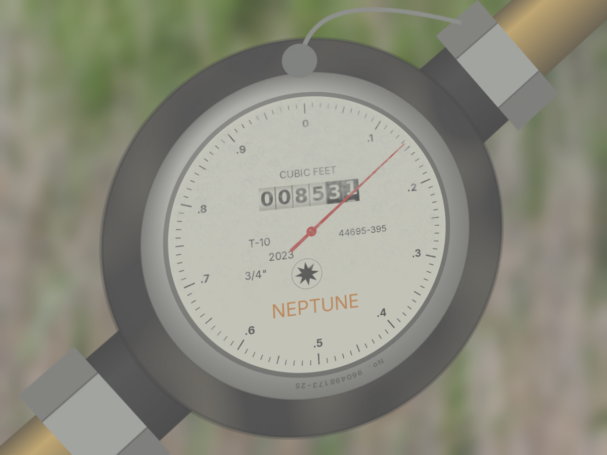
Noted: {"value": 8531.14, "unit": "ft³"}
